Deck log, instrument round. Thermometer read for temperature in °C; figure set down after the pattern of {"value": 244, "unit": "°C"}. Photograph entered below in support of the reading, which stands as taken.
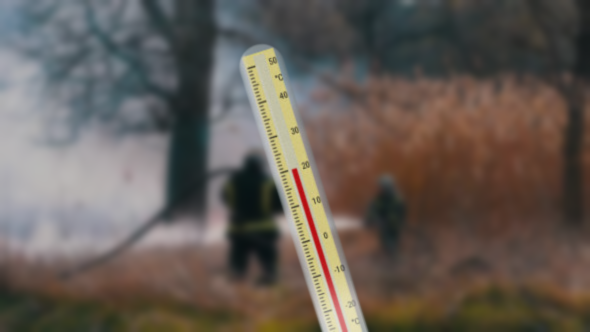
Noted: {"value": 20, "unit": "°C"}
